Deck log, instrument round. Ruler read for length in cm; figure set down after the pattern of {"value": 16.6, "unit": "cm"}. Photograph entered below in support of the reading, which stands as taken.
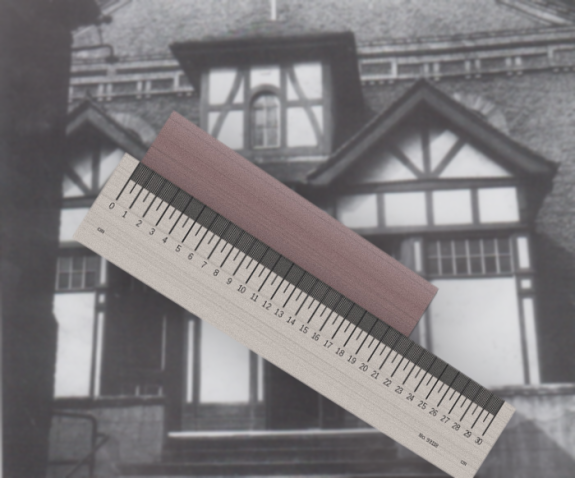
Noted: {"value": 21.5, "unit": "cm"}
